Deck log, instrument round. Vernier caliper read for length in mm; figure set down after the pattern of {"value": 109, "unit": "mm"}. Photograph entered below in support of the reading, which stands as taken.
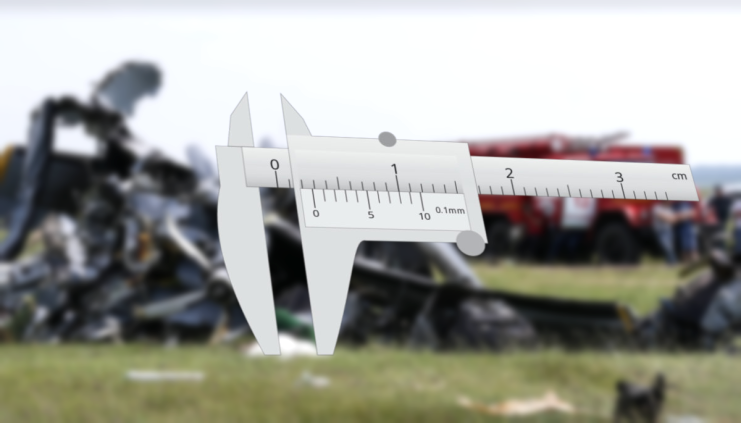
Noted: {"value": 2.8, "unit": "mm"}
